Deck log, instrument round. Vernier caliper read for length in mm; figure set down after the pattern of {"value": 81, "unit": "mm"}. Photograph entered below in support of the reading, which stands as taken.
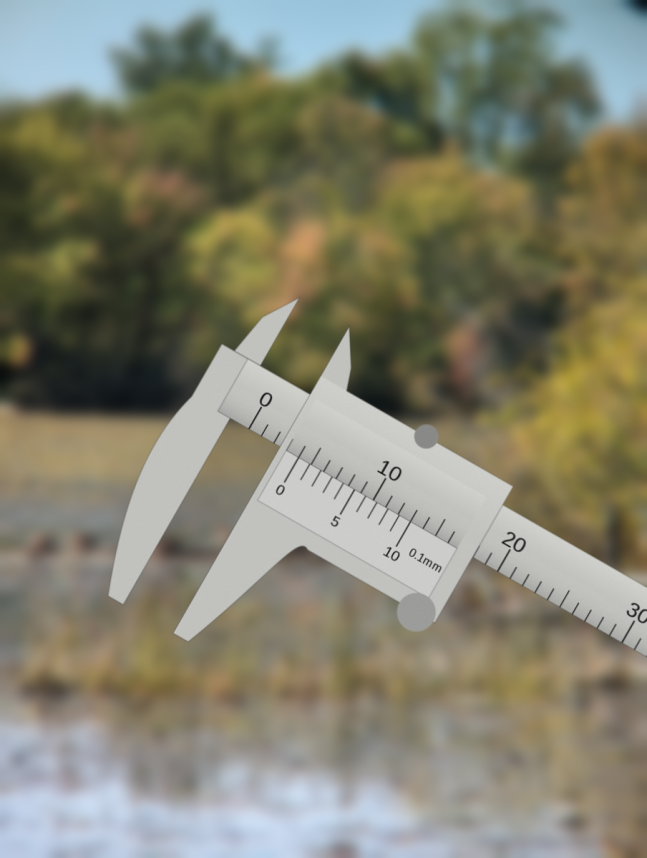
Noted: {"value": 4.0, "unit": "mm"}
